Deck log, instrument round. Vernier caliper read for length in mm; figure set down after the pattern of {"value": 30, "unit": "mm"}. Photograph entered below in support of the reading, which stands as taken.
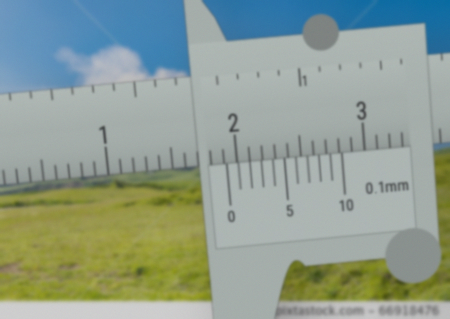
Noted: {"value": 19.2, "unit": "mm"}
